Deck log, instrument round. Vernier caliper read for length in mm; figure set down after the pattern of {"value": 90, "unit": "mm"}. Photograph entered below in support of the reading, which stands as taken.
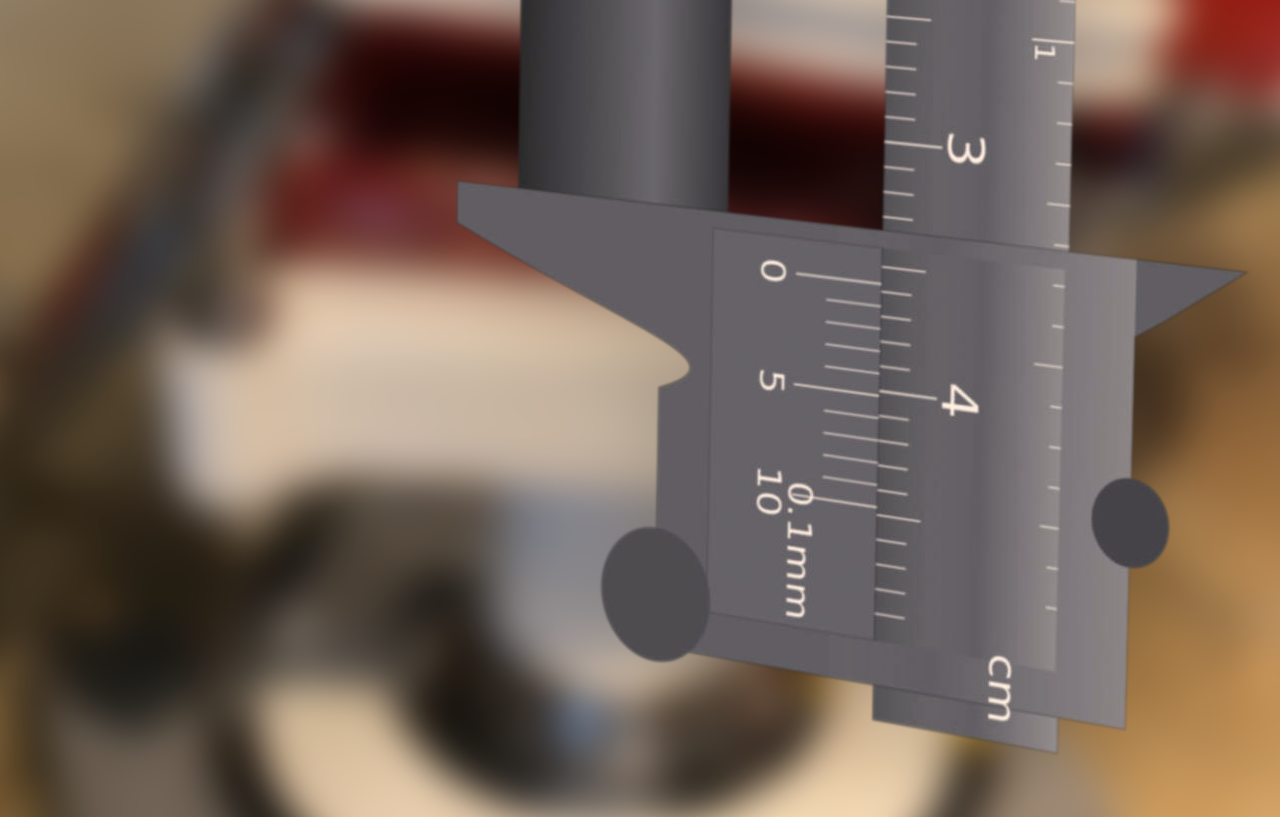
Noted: {"value": 35.7, "unit": "mm"}
